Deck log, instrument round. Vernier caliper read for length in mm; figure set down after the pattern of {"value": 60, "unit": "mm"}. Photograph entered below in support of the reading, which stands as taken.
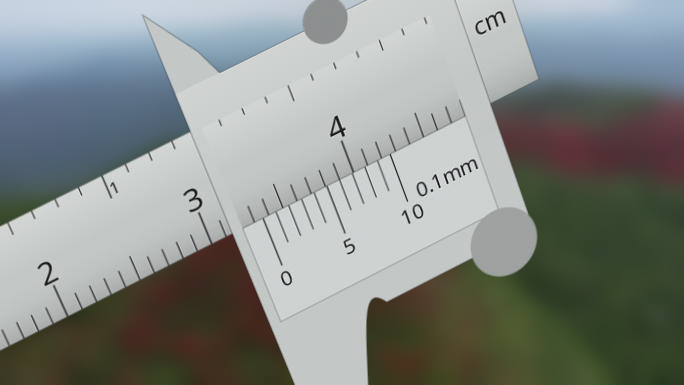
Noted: {"value": 33.6, "unit": "mm"}
